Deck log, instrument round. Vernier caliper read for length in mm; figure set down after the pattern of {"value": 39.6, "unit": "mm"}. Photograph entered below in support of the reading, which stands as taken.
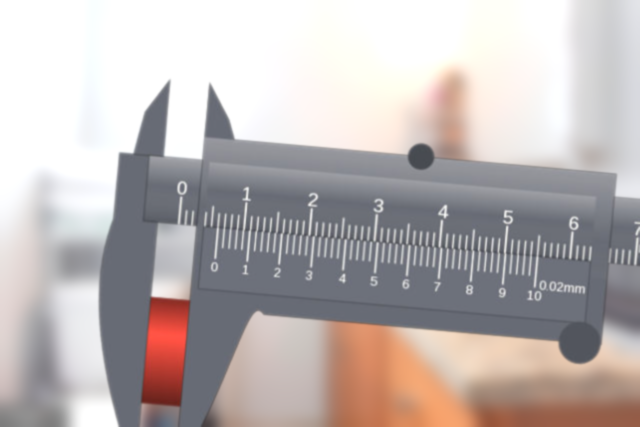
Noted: {"value": 6.0, "unit": "mm"}
